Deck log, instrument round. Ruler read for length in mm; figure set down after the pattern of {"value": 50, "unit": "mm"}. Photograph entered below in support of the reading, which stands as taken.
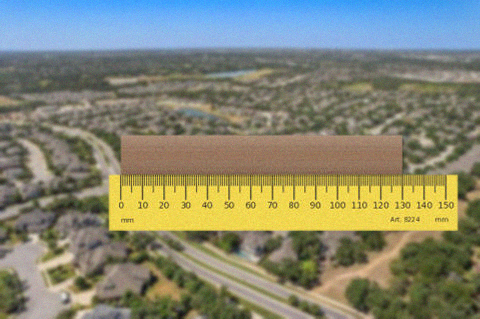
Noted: {"value": 130, "unit": "mm"}
